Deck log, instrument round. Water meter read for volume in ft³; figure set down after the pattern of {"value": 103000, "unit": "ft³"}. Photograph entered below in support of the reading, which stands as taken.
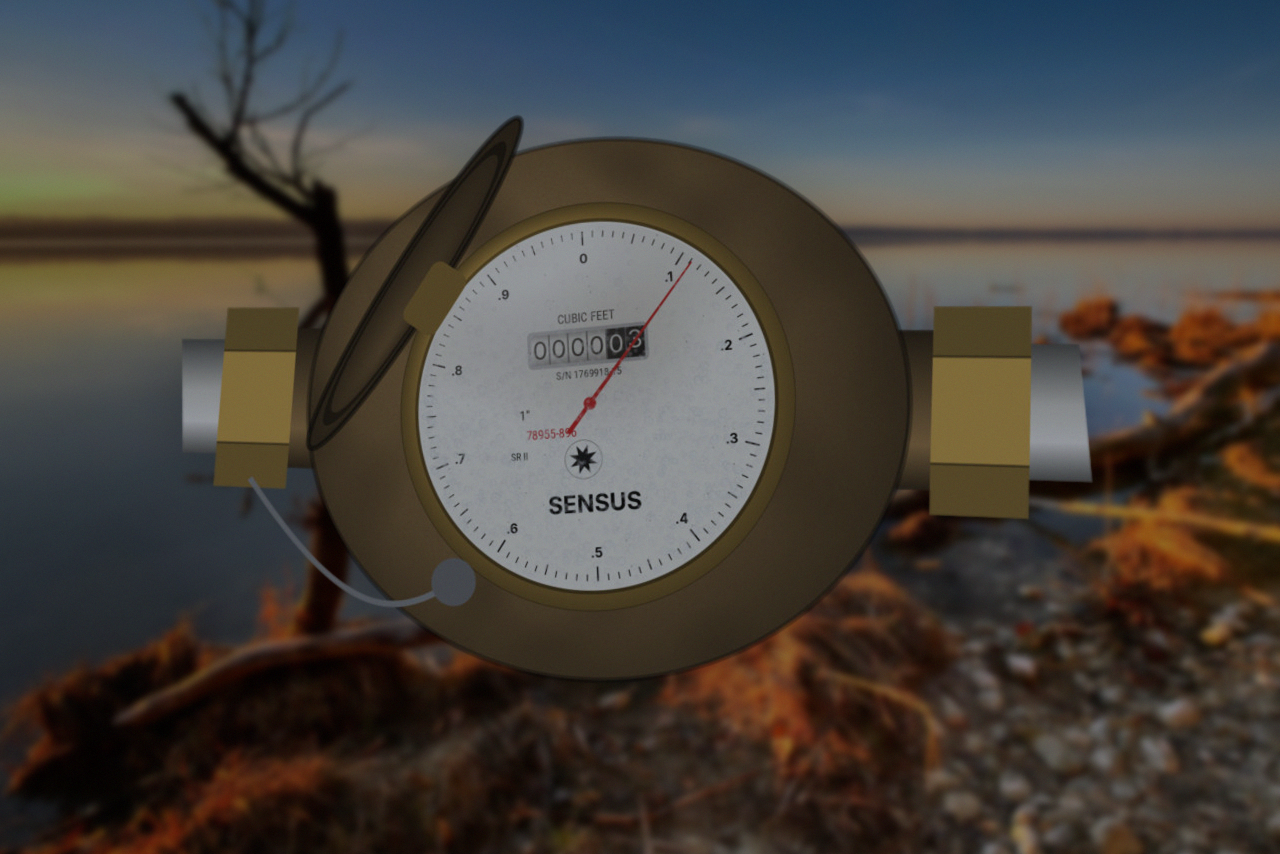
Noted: {"value": 3.11, "unit": "ft³"}
